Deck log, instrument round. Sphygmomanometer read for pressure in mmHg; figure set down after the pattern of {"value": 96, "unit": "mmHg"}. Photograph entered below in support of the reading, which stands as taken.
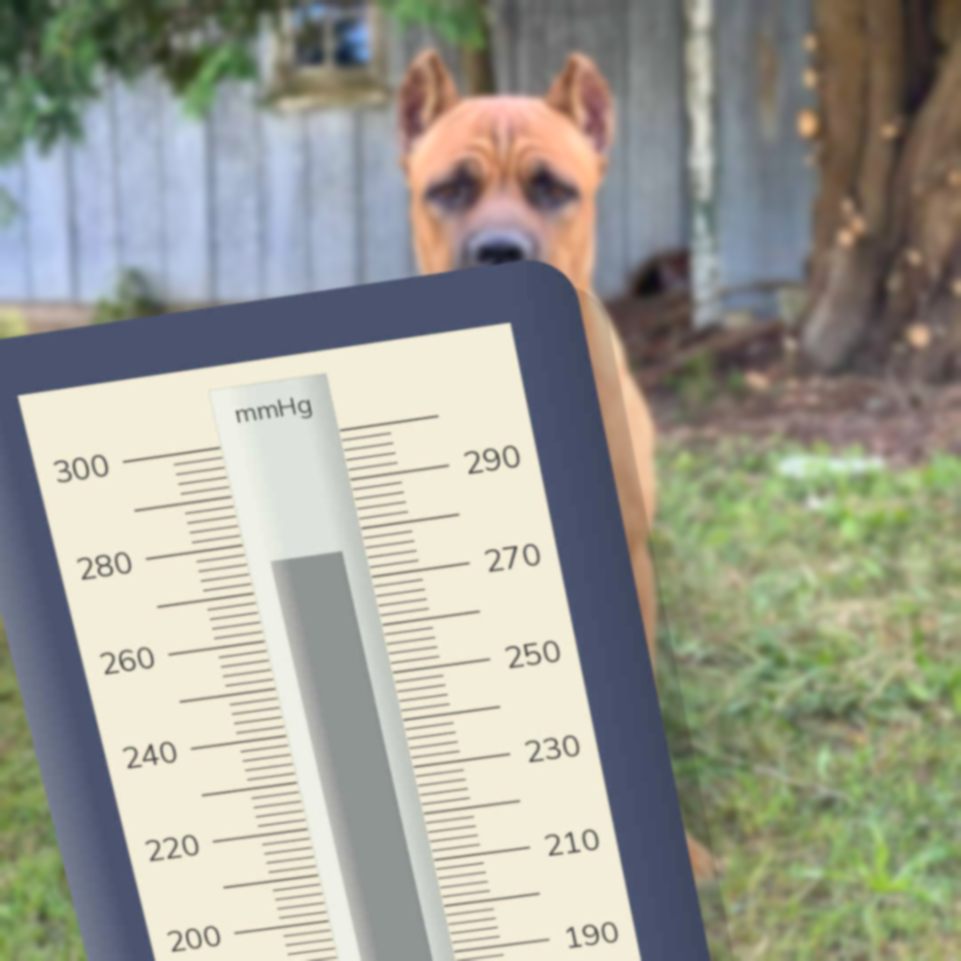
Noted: {"value": 276, "unit": "mmHg"}
